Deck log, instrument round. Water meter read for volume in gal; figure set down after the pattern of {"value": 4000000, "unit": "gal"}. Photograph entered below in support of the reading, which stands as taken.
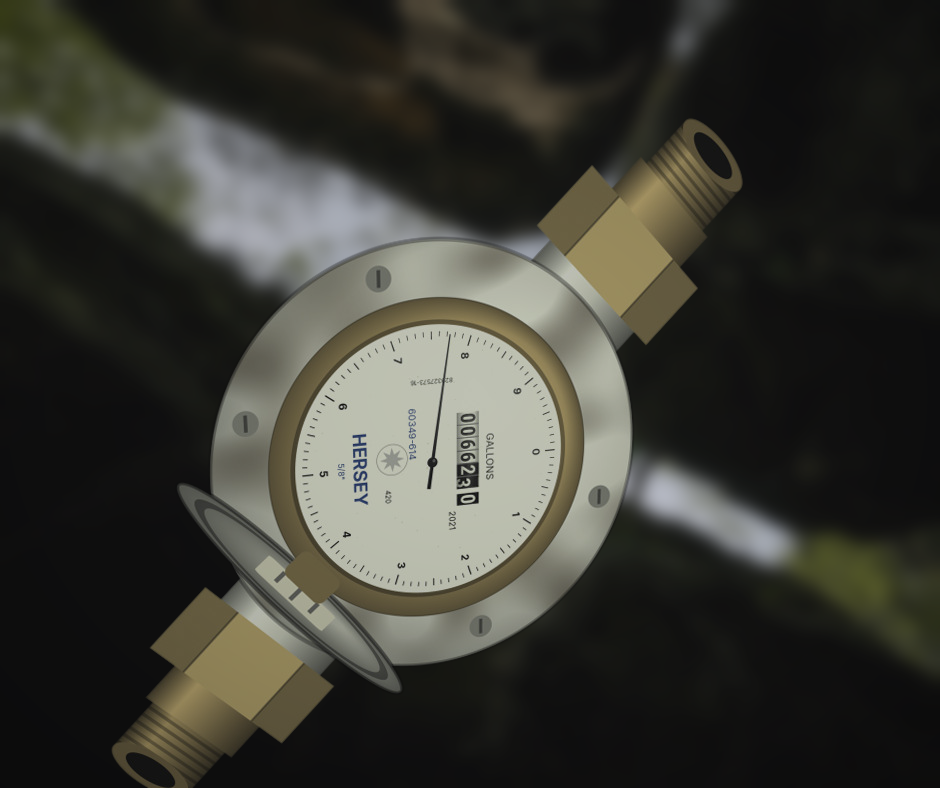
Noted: {"value": 66227.7, "unit": "gal"}
